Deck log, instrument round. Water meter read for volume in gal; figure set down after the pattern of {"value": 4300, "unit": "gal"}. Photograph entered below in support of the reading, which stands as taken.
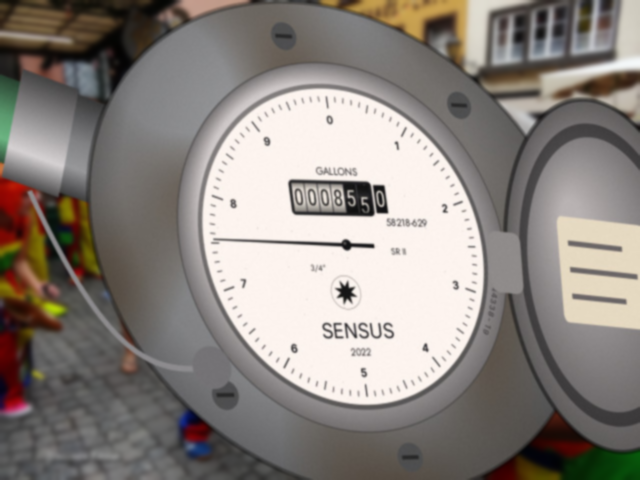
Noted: {"value": 8547.5, "unit": "gal"}
